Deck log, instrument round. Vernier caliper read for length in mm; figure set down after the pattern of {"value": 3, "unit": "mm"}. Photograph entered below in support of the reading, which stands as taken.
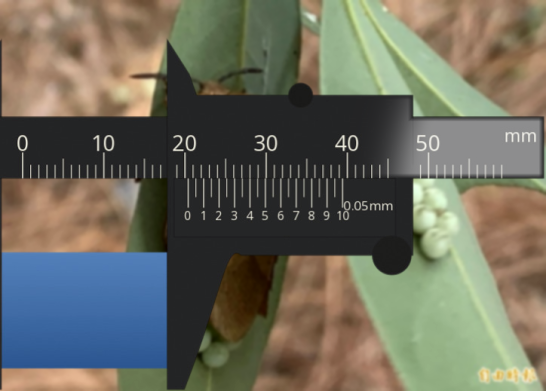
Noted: {"value": 20.4, "unit": "mm"}
